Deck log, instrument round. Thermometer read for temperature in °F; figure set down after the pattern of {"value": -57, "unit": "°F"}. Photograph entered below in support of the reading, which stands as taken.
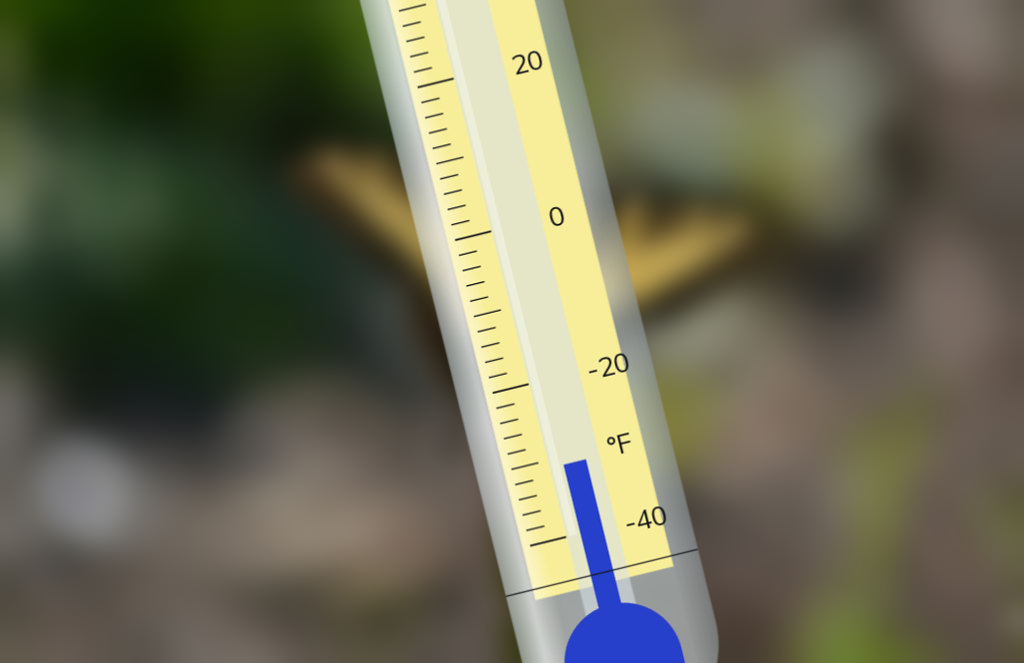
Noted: {"value": -31, "unit": "°F"}
